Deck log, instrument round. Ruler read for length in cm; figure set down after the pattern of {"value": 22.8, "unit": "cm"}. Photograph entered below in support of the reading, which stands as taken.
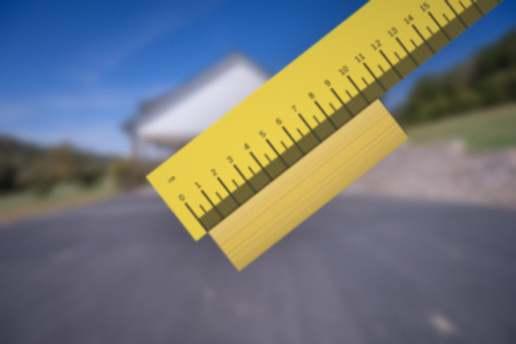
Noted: {"value": 10.5, "unit": "cm"}
